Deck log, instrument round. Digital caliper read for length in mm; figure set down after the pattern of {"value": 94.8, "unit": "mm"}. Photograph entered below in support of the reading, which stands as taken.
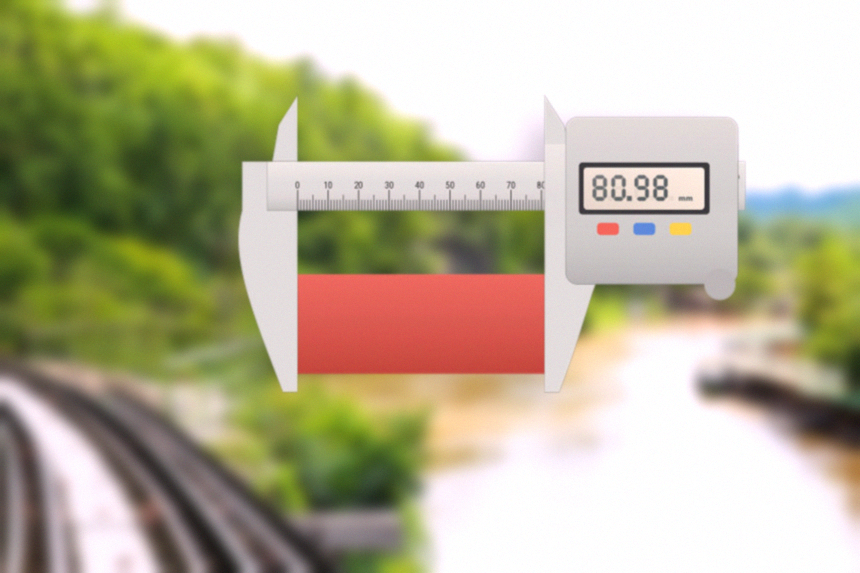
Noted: {"value": 80.98, "unit": "mm"}
